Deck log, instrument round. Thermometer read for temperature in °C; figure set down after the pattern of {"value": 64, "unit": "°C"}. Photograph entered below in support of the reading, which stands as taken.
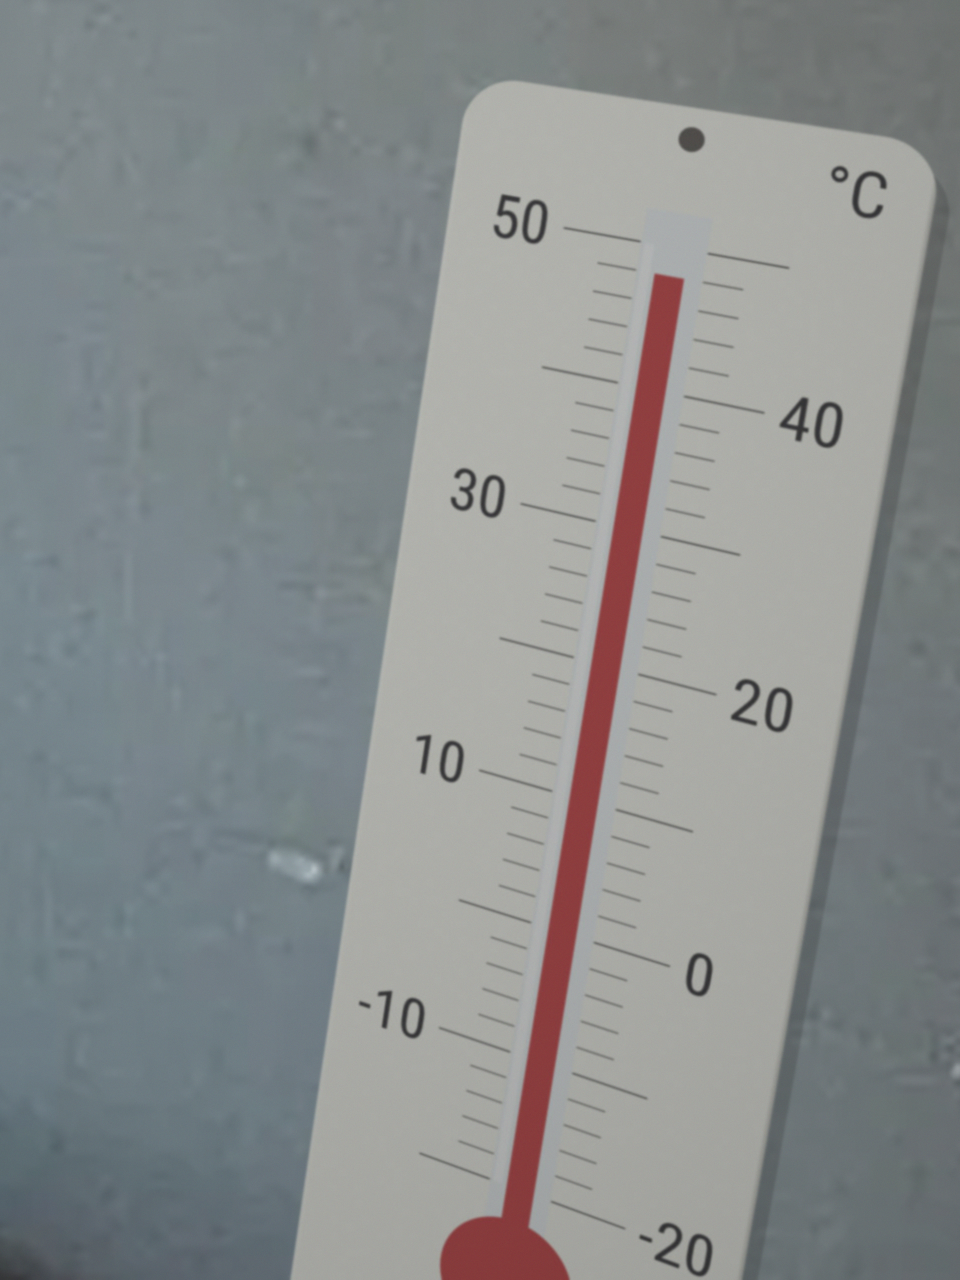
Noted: {"value": 48, "unit": "°C"}
